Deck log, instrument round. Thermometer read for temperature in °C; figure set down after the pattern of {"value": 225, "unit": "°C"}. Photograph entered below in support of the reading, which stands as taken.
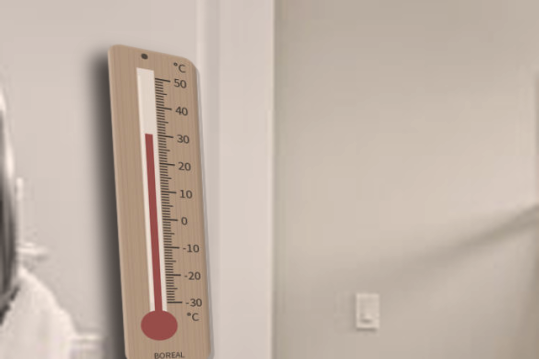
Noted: {"value": 30, "unit": "°C"}
